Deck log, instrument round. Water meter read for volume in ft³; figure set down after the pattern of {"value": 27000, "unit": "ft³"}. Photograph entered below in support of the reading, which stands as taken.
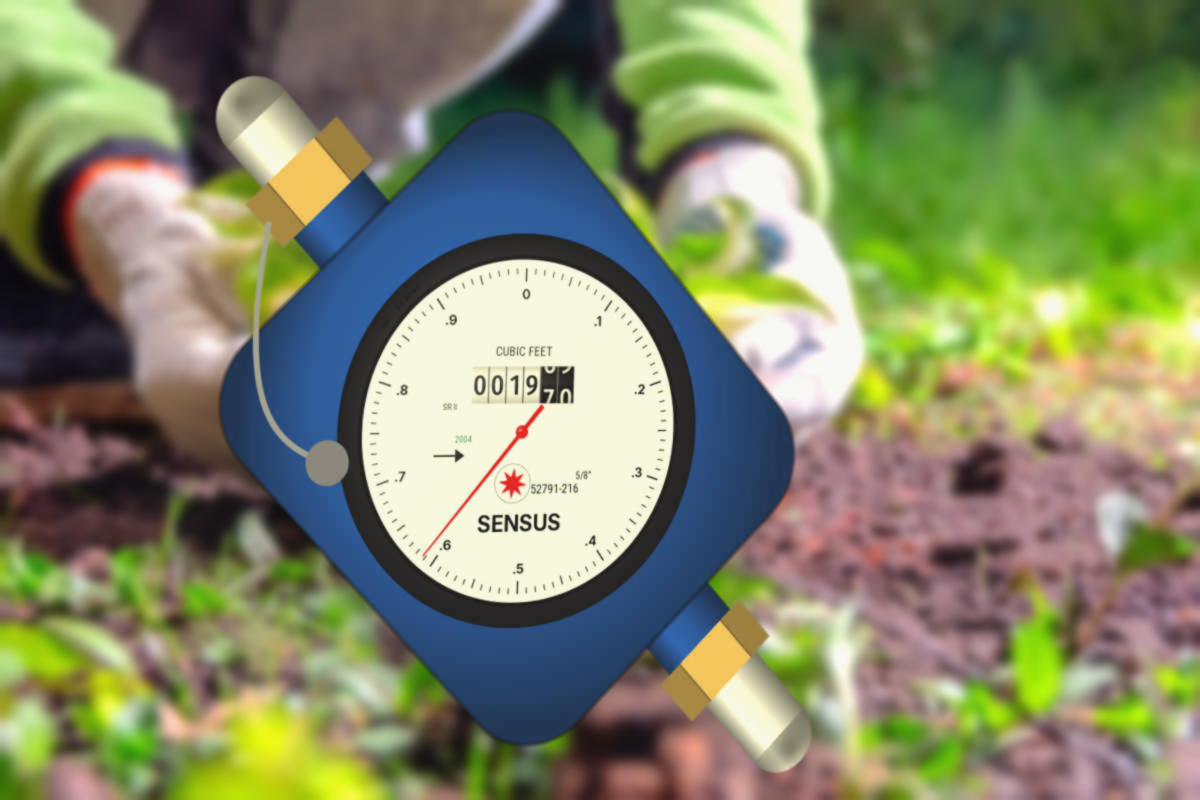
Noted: {"value": 1969.61, "unit": "ft³"}
